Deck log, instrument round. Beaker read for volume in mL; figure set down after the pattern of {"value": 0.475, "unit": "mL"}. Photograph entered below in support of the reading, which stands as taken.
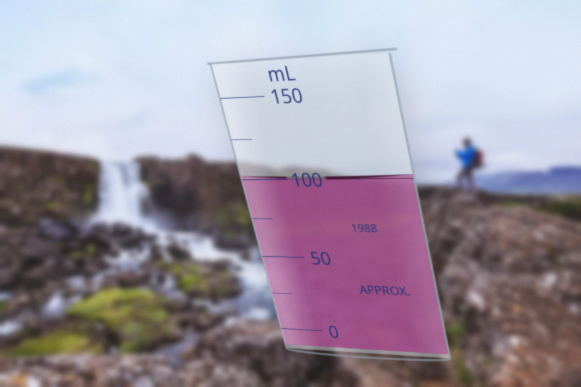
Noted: {"value": 100, "unit": "mL"}
